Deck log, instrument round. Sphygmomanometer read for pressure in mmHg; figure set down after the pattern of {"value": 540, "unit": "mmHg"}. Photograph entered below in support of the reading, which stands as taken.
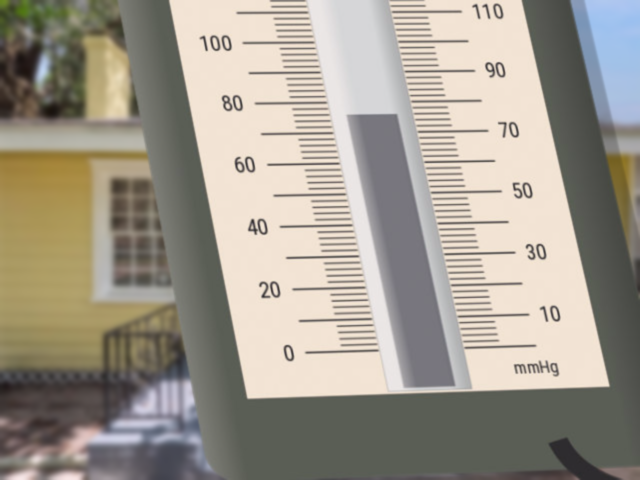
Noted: {"value": 76, "unit": "mmHg"}
